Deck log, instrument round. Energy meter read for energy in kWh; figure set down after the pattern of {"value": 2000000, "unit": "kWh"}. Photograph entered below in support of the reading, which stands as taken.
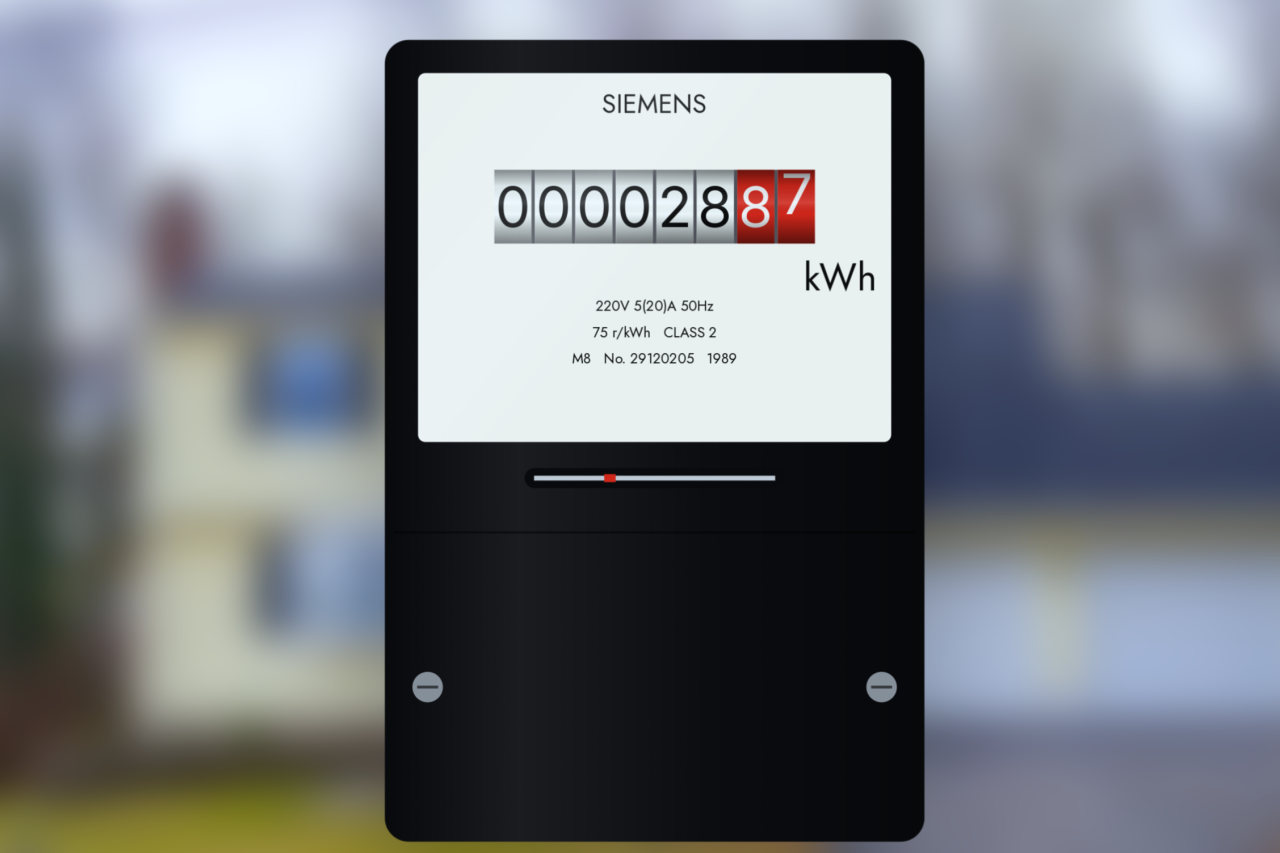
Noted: {"value": 28.87, "unit": "kWh"}
